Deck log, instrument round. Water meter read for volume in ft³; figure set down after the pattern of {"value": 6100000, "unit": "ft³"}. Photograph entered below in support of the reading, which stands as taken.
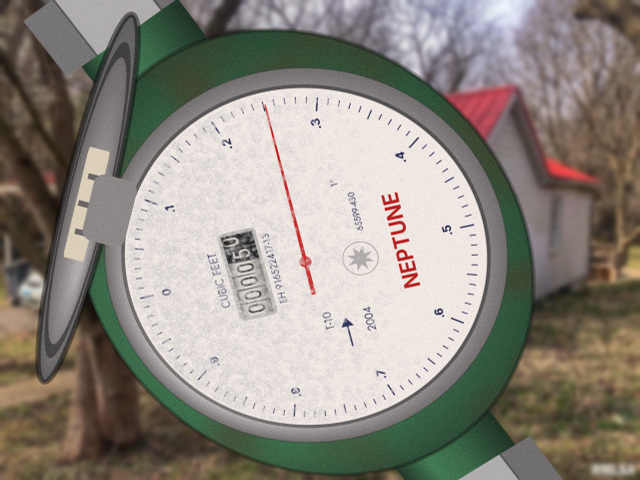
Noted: {"value": 50.25, "unit": "ft³"}
